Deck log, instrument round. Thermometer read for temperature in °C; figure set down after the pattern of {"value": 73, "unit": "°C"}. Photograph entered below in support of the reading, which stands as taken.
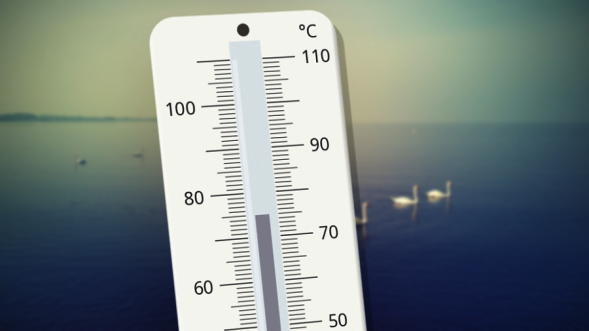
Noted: {"value": 75, "unit": "°C"}
